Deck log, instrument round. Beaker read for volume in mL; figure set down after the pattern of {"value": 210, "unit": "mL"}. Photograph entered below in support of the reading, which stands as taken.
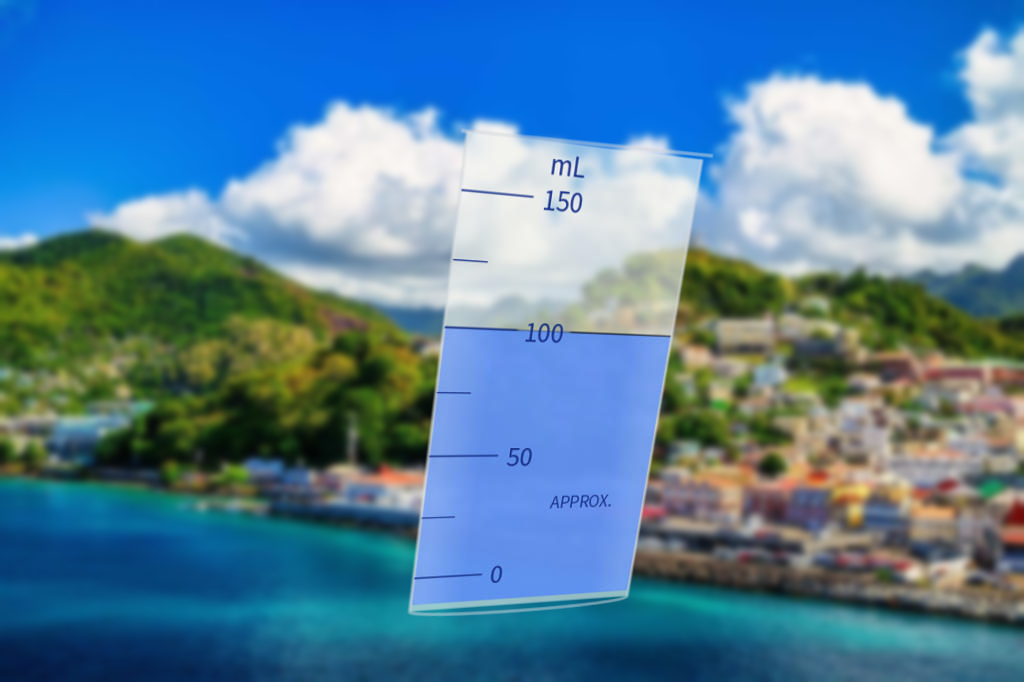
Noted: {"value": 100, "unit": "mL"}
